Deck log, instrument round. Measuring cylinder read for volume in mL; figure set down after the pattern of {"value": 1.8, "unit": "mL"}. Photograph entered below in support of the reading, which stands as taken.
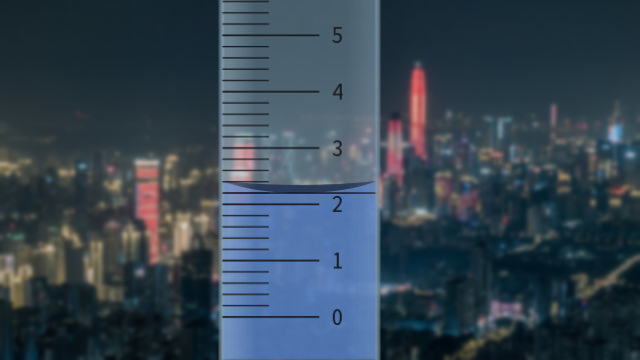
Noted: {"value": 2.2, "unit": "mL"}
